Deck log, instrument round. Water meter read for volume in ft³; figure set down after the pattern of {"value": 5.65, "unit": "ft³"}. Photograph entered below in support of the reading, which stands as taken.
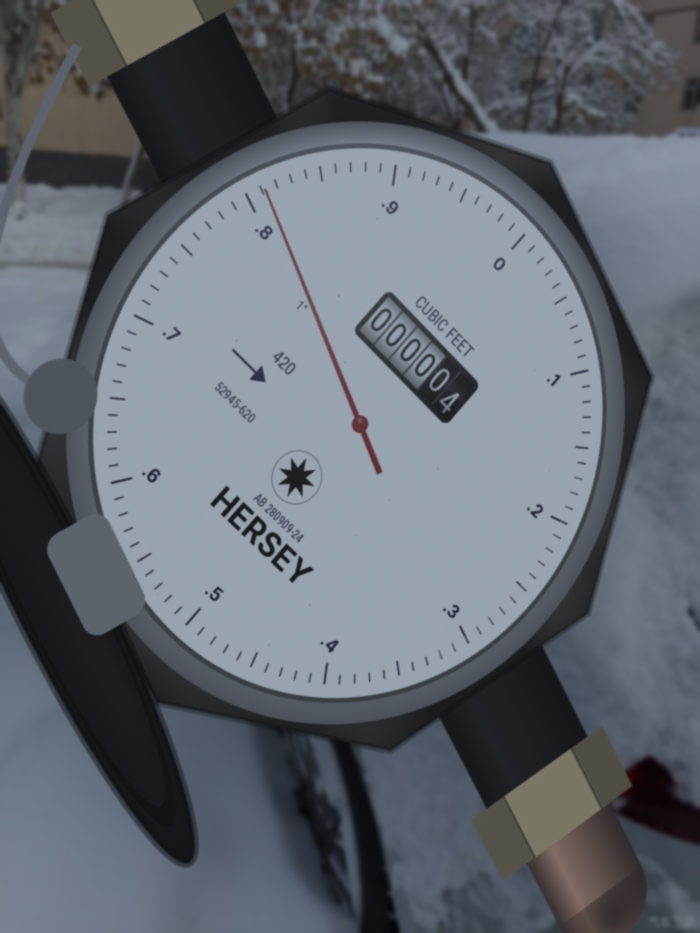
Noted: {"value": 3.81, "unit": "ft³"}
